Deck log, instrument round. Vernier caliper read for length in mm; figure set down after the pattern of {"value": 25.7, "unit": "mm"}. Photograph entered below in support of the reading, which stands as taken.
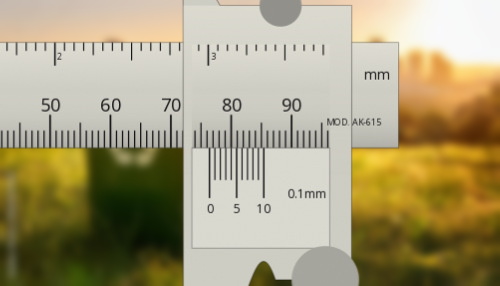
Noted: {"value": 76.4, "unit": "mm"}
